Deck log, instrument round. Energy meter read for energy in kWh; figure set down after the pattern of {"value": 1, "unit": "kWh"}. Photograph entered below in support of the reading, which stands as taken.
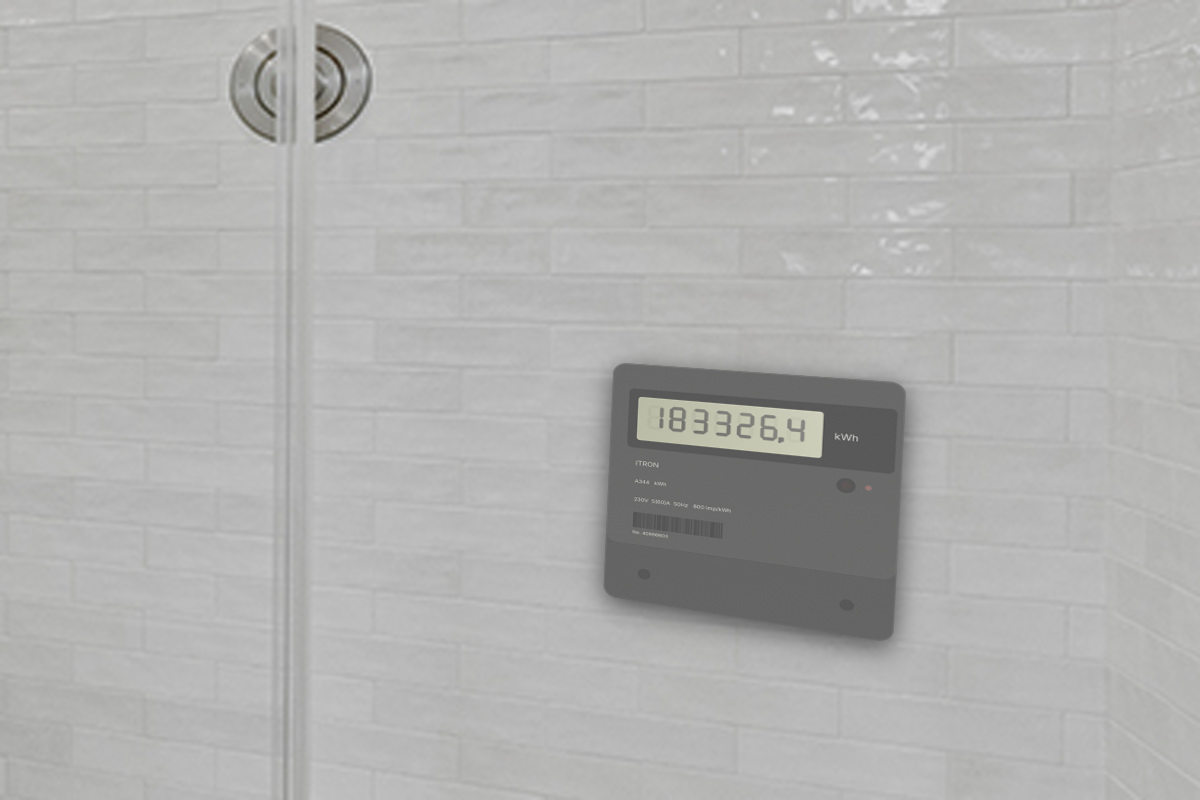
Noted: {"value": 183326.4, "unit": "kWh"}
